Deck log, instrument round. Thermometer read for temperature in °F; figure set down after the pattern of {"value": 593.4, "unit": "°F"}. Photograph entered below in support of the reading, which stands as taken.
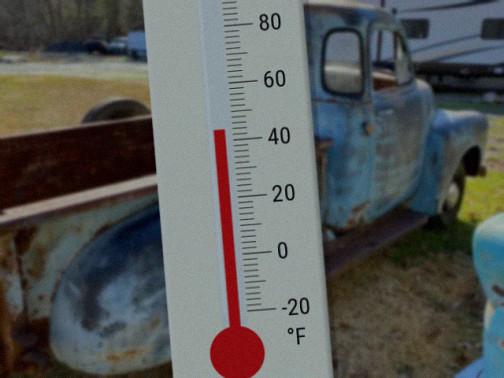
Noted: {"value": 44, "unit": "°F"}
